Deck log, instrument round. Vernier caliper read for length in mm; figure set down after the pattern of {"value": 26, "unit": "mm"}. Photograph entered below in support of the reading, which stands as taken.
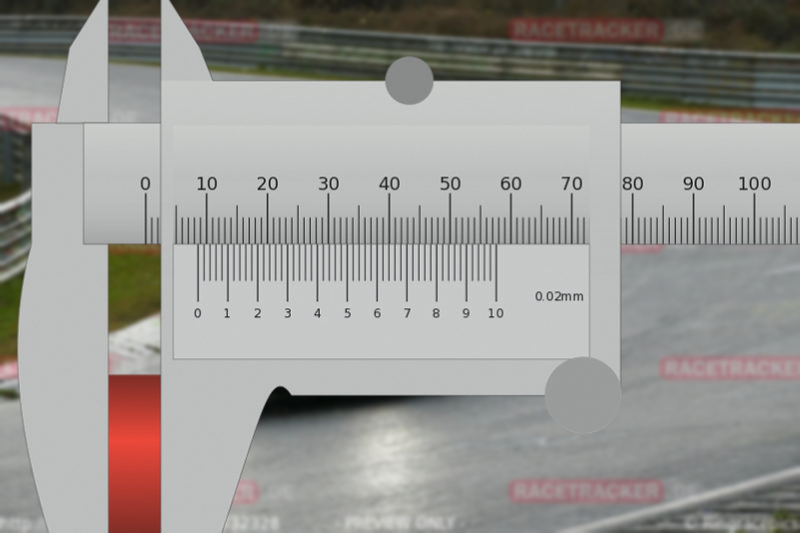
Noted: {"value": 8.6, "unit": "mm"}
